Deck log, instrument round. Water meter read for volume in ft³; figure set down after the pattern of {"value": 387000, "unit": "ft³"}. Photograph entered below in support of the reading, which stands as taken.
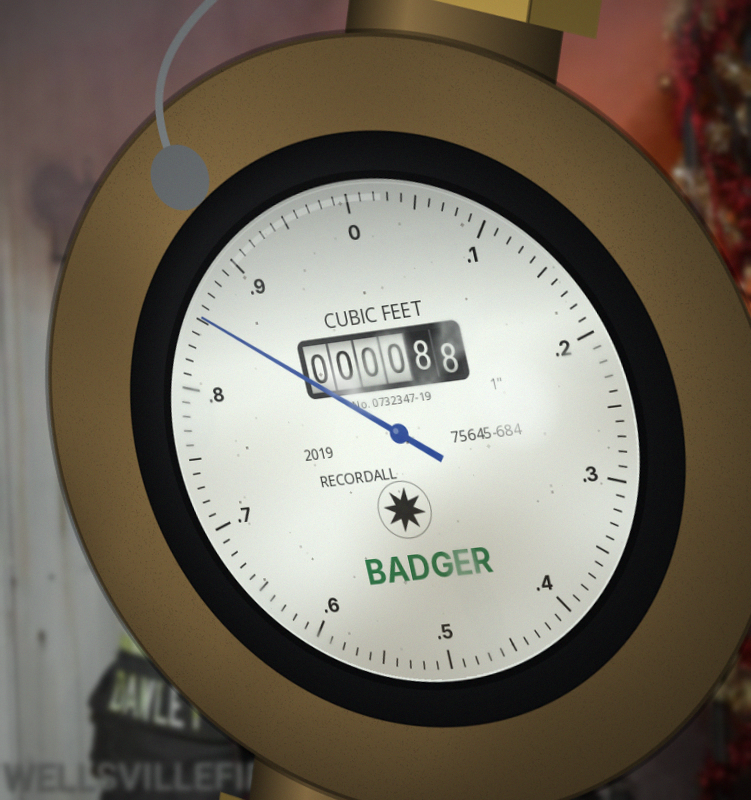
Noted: {"value": 87.85, "unit": "ft³"}
